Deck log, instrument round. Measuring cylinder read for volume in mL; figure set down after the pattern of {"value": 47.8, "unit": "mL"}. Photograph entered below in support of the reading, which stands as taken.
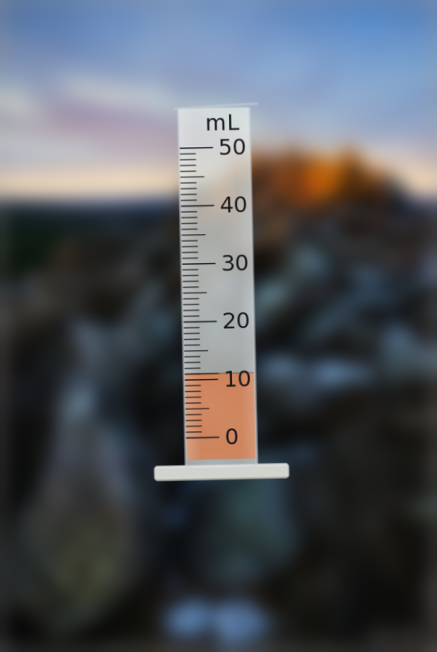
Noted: {"value": 11, "unit": "mL"}
